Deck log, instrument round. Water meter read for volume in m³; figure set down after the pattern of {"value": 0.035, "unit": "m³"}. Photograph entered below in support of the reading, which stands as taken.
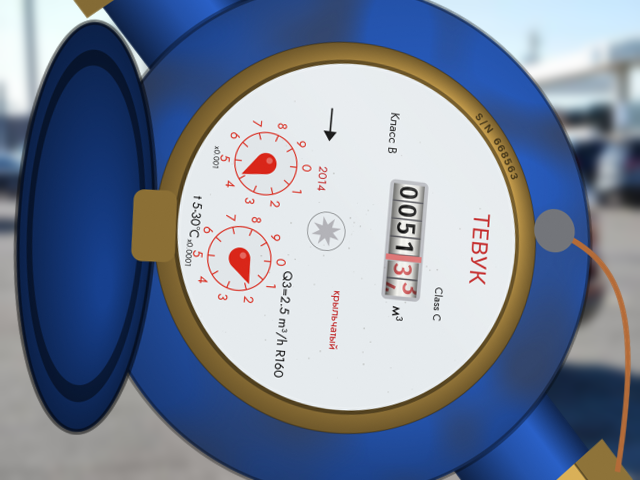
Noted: {"value": 51.3341, "unit": "m³"}
